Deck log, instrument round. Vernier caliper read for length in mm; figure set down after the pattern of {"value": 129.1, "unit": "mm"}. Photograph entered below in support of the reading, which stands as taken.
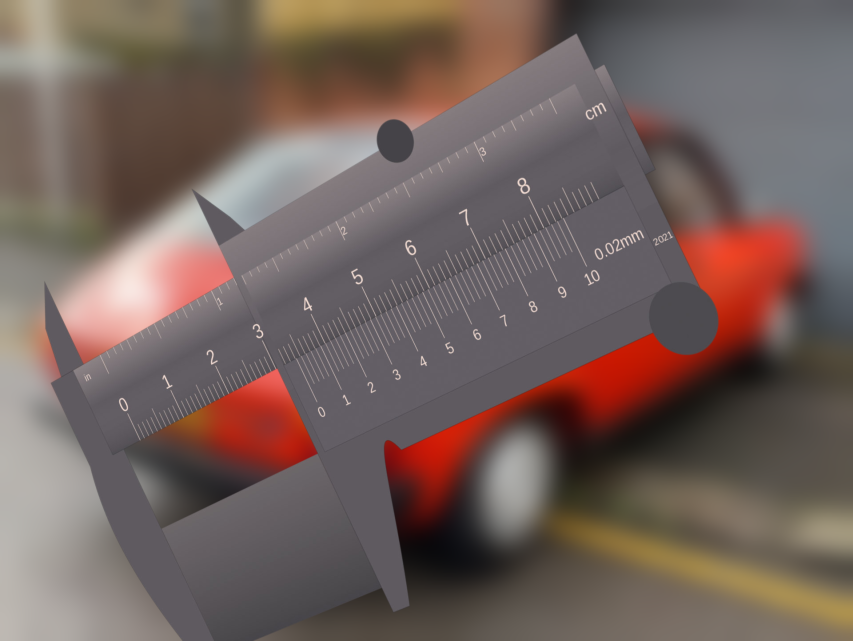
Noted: {"value": 34.2, "unit": "mm"}
